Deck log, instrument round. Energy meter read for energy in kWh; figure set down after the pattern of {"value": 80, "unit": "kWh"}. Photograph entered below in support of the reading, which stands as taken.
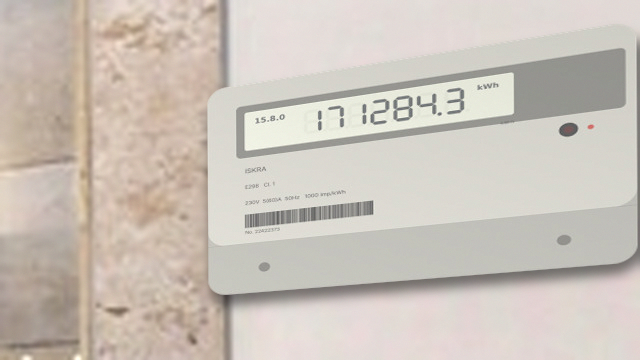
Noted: {"value": 171284.3, "unit": "kWh"}
